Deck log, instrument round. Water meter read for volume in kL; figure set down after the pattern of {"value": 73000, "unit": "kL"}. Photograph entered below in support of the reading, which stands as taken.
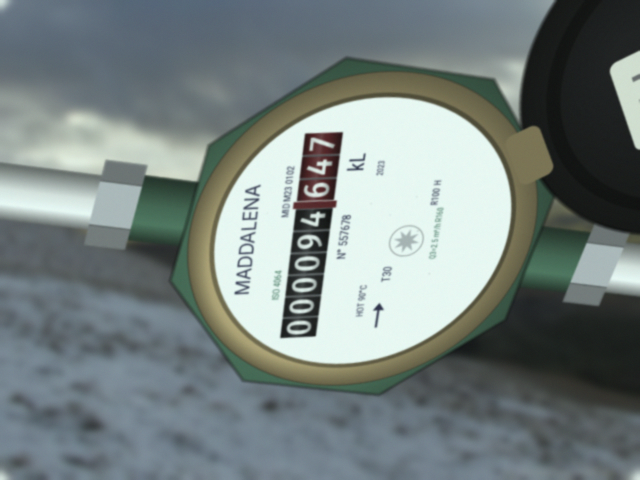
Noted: {"value": 94.647, "unit": "kL"}
